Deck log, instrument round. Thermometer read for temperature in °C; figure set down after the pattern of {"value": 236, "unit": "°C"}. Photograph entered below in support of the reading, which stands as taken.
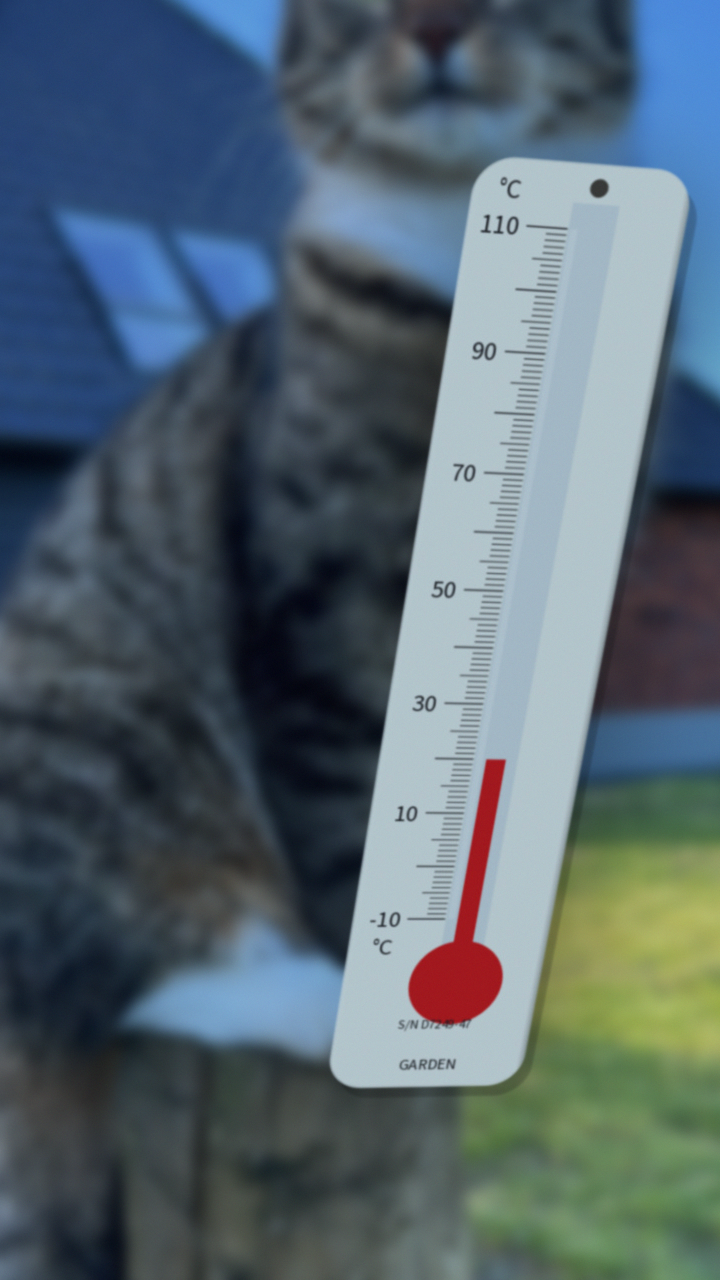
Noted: {"value": 20, "unit": "°C"}
